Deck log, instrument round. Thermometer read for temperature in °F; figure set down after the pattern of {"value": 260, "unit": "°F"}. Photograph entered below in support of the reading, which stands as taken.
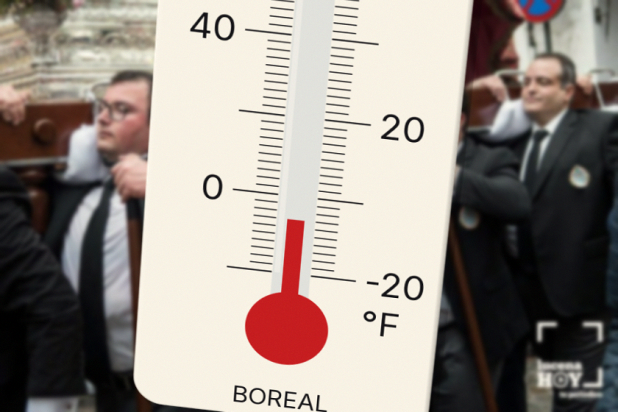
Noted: {"value": -6, "unit": "°F"}
